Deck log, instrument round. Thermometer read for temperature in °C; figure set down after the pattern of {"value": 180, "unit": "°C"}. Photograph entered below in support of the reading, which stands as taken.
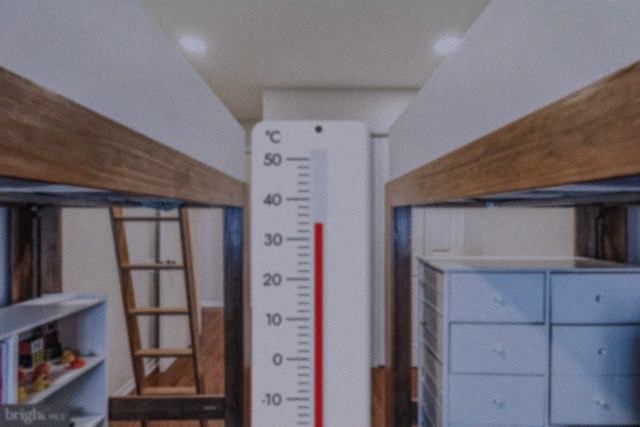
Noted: {"value": 34, "unit": "°C"}
